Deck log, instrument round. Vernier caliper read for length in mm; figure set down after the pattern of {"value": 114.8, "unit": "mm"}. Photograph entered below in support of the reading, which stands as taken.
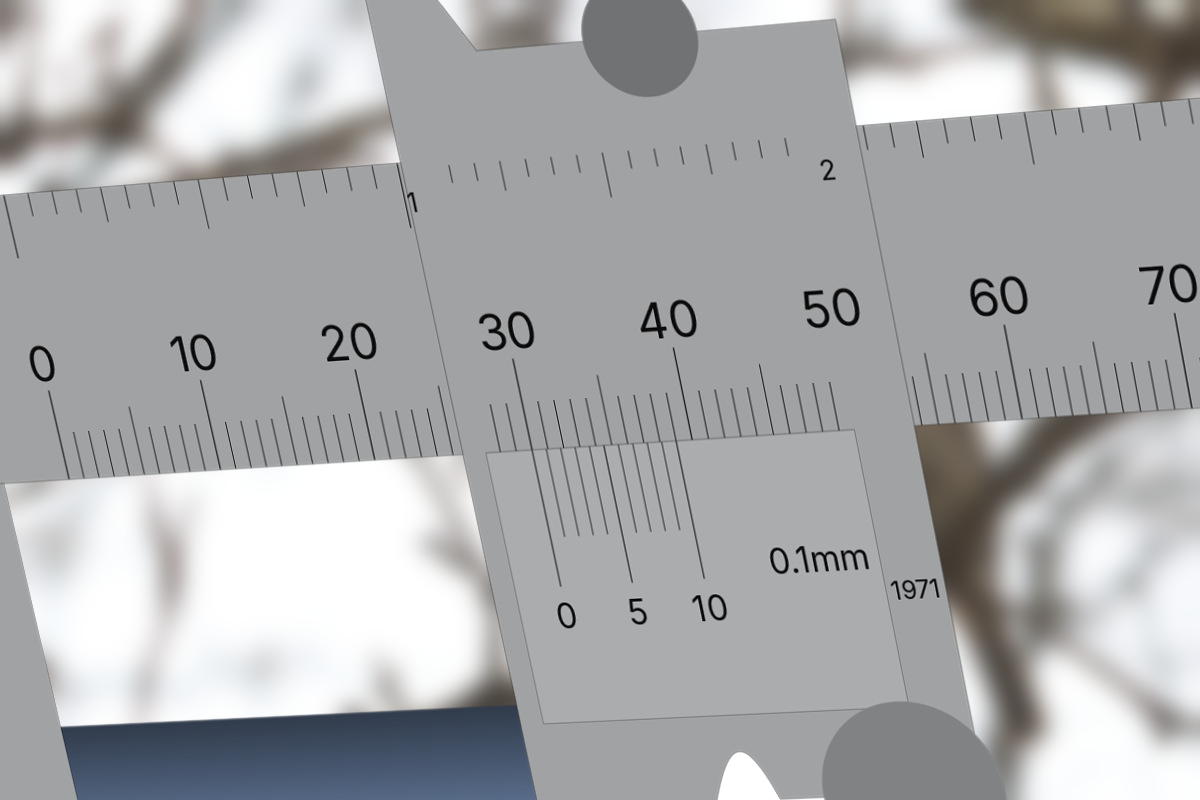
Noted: {"value": 30.0, "unit": "mm"}
